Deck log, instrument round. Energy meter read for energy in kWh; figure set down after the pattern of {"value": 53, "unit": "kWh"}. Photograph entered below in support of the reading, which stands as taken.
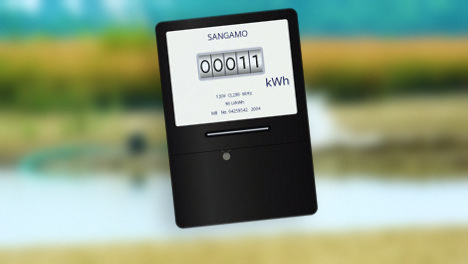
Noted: {"value": 11, "unit": "kWh"}
